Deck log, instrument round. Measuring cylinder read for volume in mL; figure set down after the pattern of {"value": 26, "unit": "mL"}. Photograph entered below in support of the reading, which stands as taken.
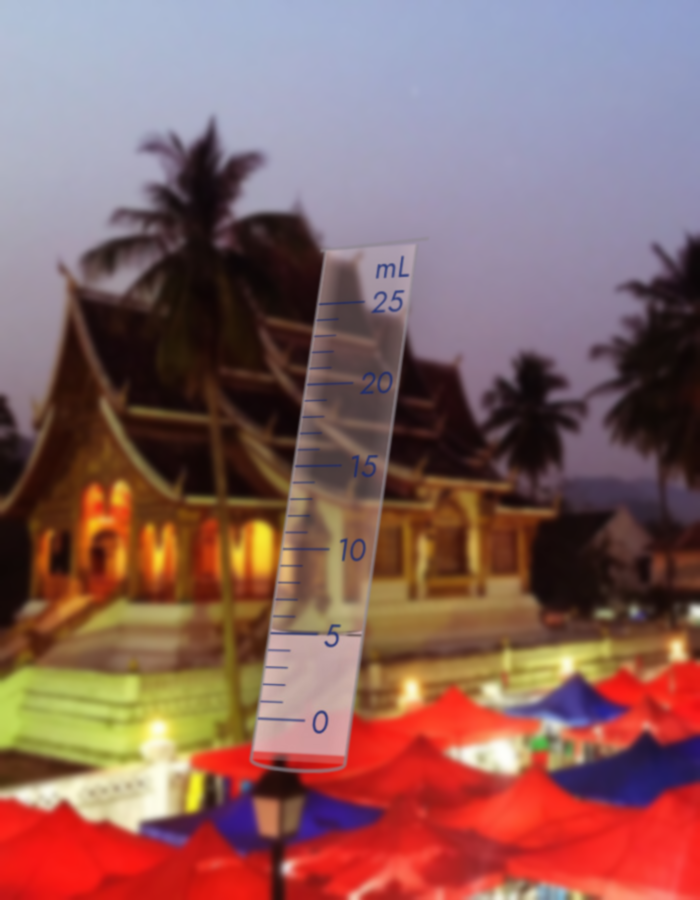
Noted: {"value": 5, "unit": "mL"}
